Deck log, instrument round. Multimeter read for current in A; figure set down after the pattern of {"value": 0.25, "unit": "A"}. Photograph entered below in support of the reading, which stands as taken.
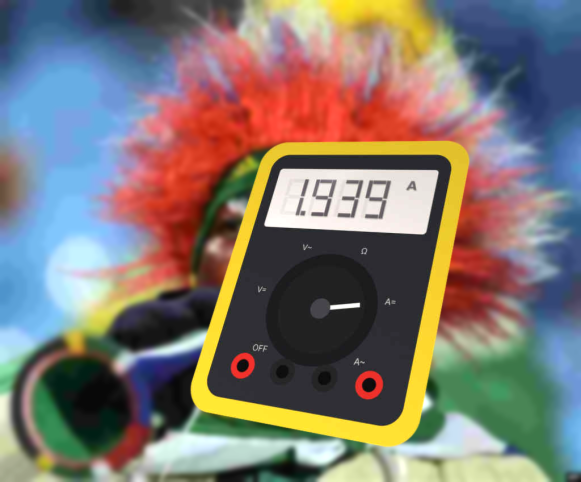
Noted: {"value": 1.939, "unit": "A"}
